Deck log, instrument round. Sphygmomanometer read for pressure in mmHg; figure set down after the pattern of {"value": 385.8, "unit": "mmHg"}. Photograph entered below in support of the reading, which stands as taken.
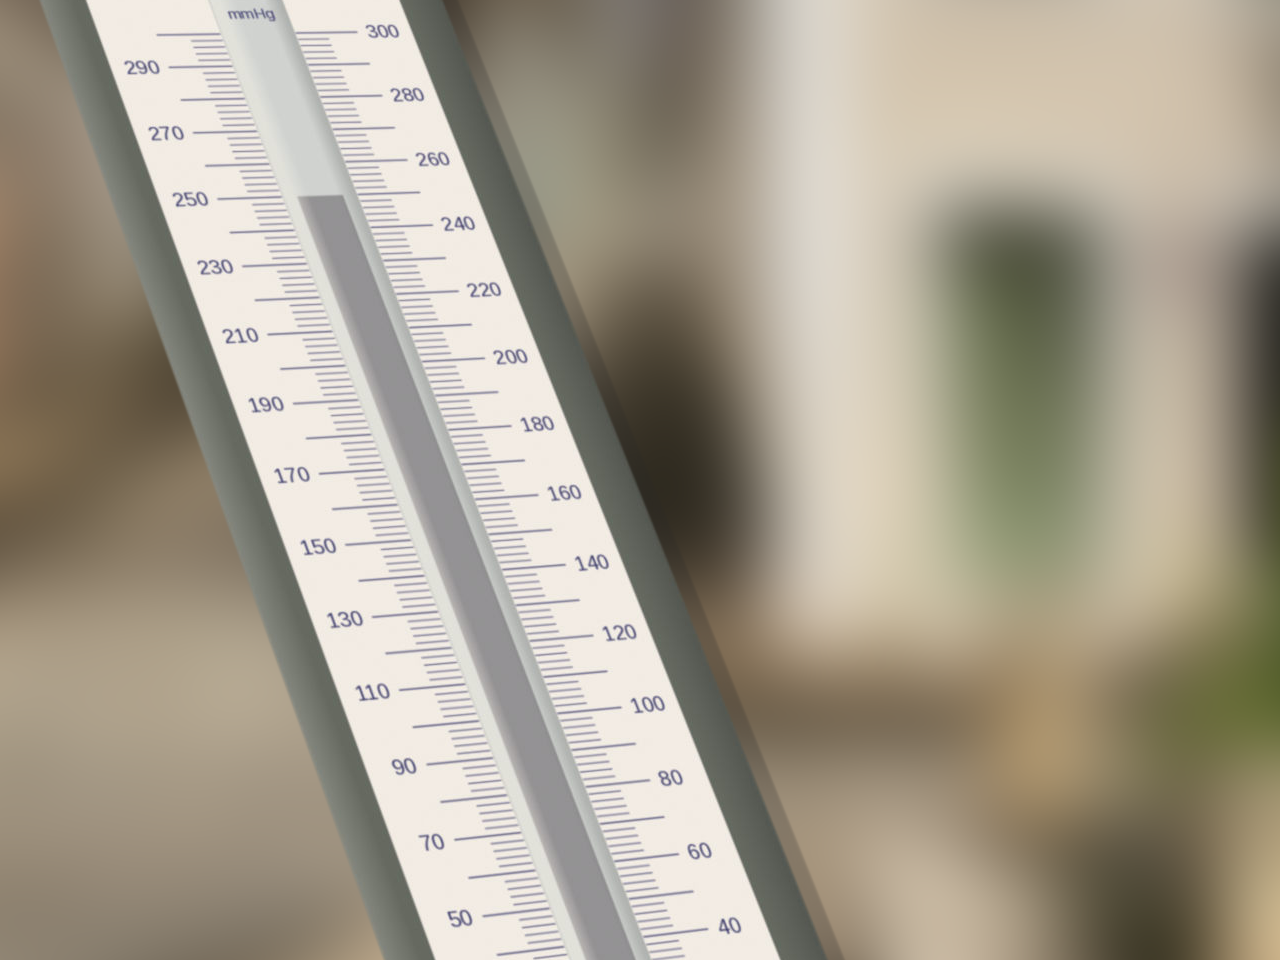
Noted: {"value": 250, "unit": "mmHg"}
